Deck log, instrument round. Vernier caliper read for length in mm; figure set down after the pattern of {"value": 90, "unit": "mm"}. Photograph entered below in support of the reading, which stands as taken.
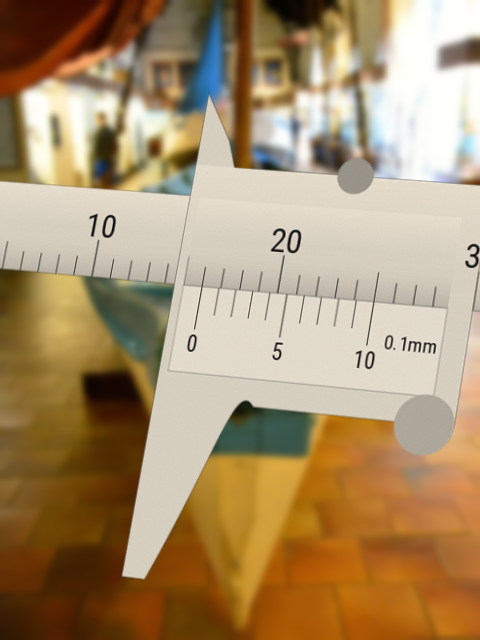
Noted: {"value": 16.0, "unit": "mm"}
